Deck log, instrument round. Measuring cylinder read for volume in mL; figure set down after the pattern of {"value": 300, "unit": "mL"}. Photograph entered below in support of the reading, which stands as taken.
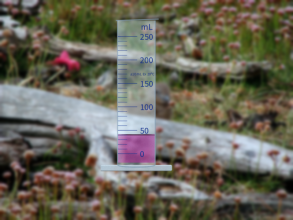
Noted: {"value": 40, "unit": "mL"}
